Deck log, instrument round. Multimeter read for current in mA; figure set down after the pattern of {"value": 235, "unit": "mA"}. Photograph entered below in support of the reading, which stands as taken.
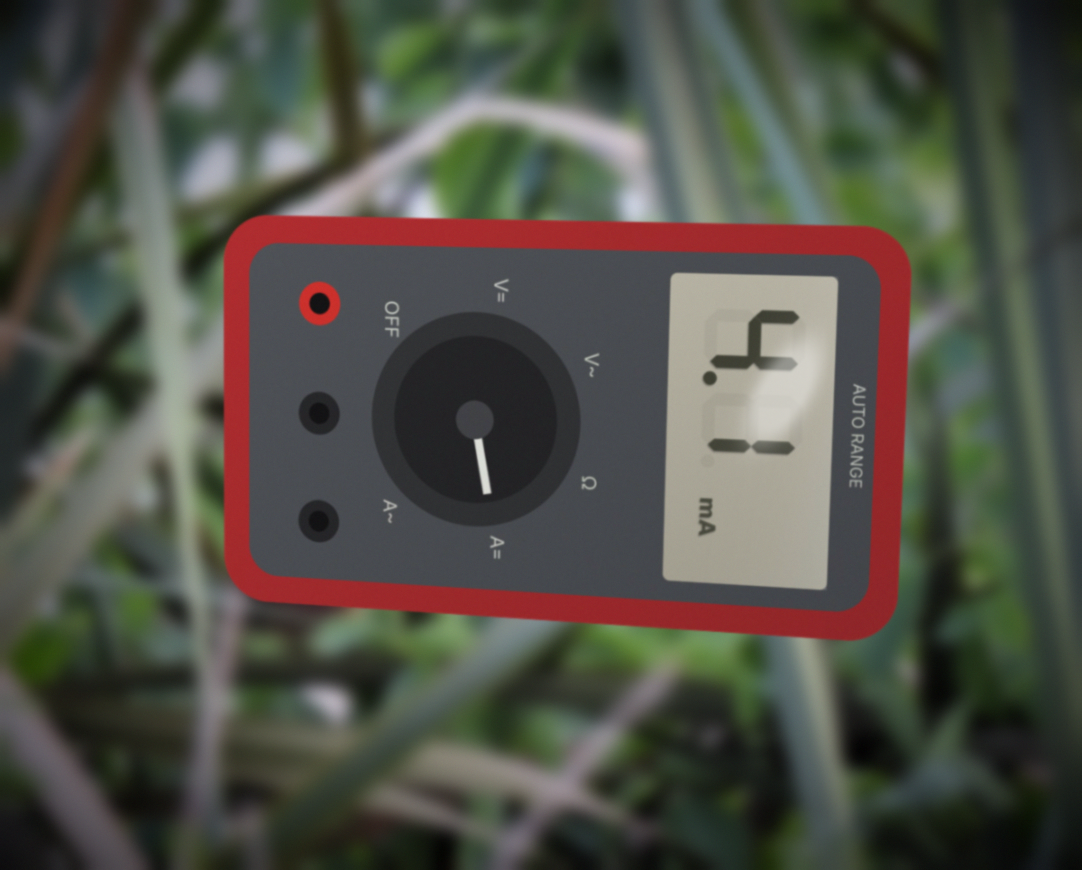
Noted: {"value": 4.1, "unit": "mA"}
